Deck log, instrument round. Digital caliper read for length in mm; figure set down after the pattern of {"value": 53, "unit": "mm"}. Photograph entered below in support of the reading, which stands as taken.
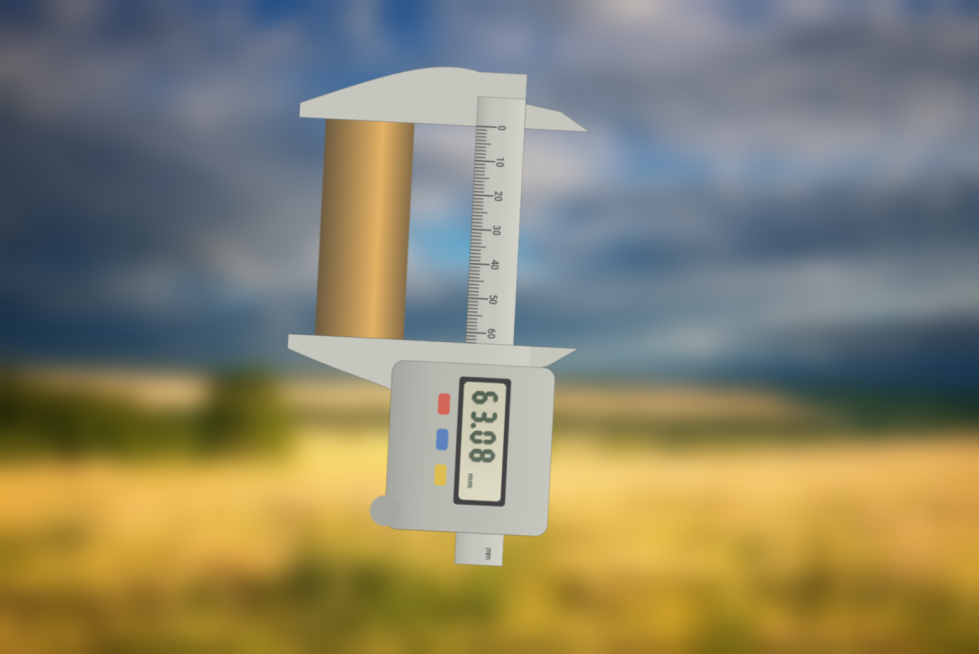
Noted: {"value": 63.08, "unit": "mm"}
